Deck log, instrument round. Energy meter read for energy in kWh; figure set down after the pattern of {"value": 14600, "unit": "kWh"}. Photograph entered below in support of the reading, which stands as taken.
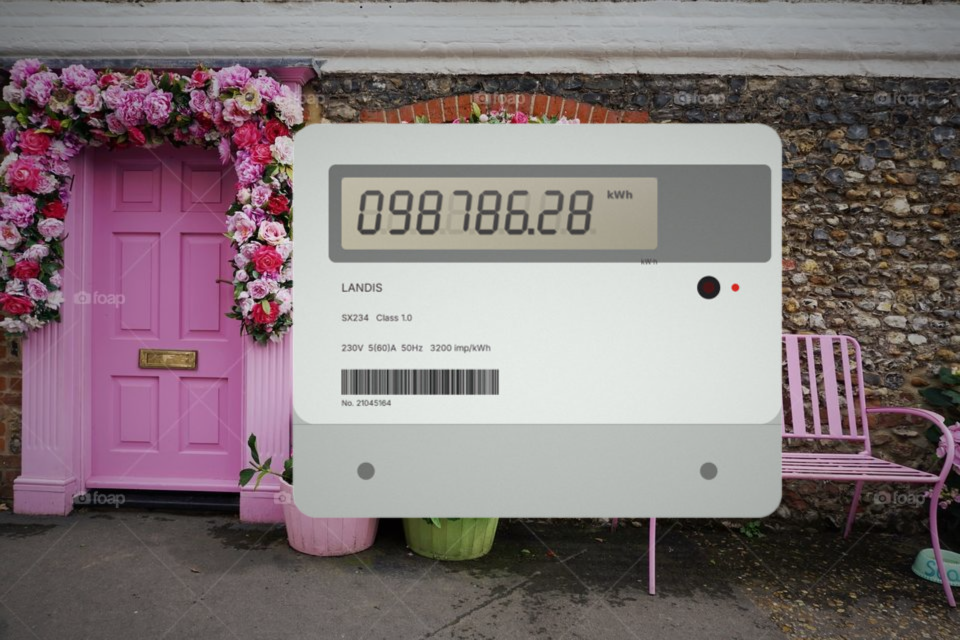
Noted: {"value": 98786.28, "unit": "kWh"}
